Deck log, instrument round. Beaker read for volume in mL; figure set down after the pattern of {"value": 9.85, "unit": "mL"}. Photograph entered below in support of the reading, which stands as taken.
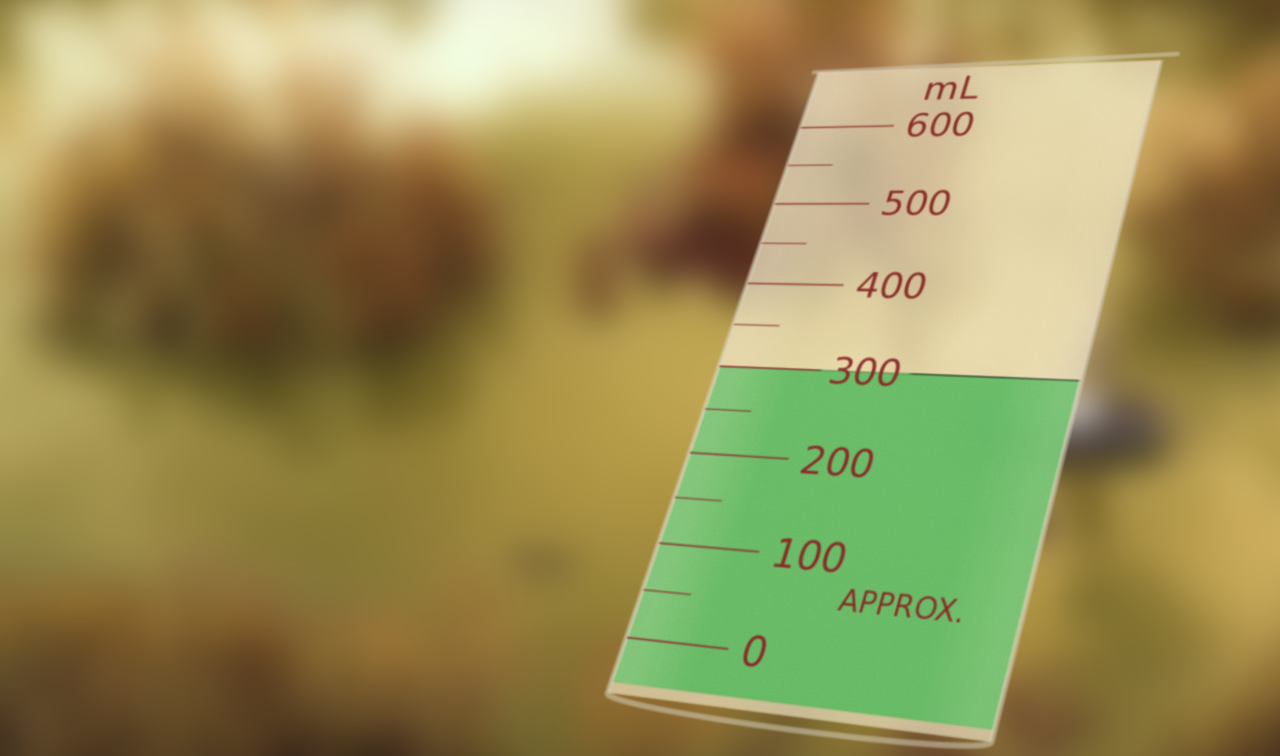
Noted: {"value": 300, "unit": "mL"}
